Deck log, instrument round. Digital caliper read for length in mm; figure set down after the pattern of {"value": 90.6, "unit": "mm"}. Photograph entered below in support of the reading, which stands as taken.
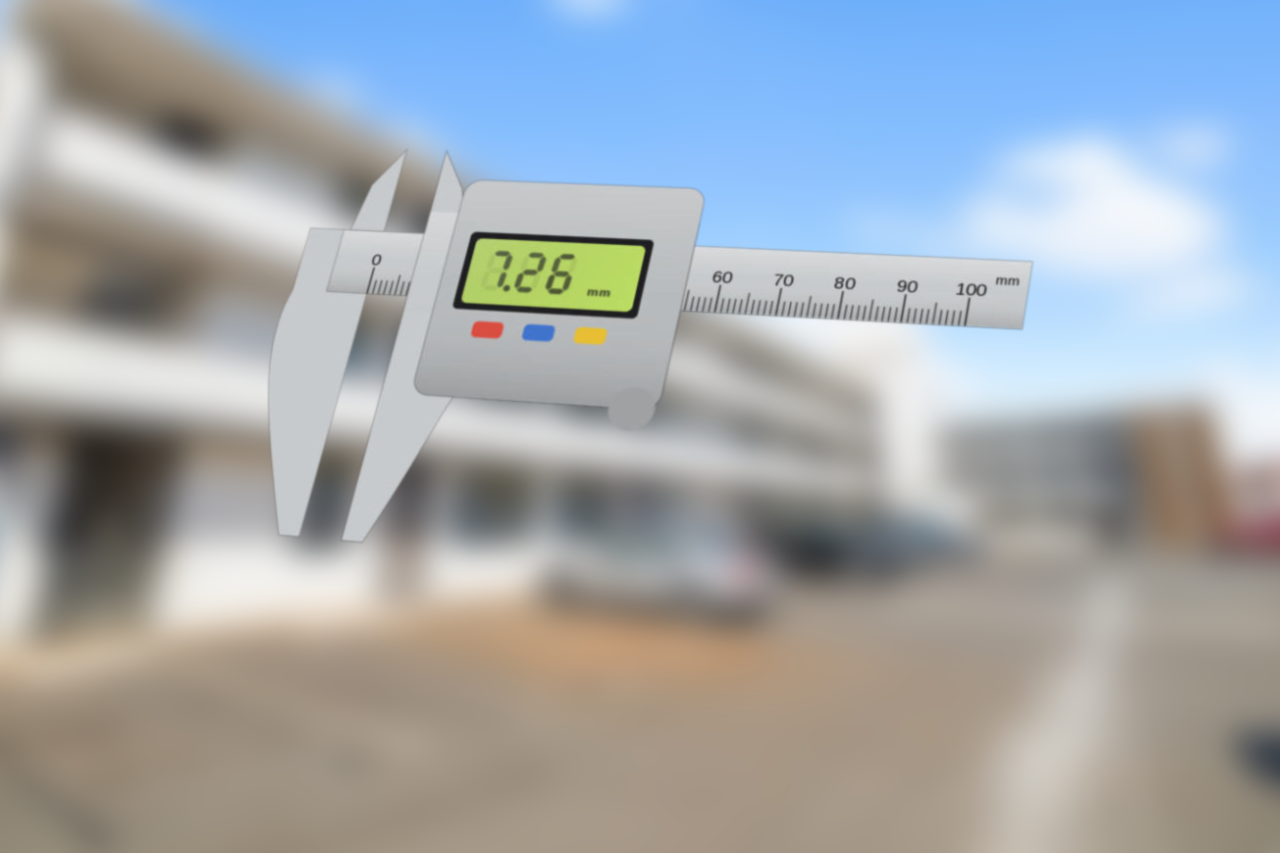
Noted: {"value": 7.26, "unit": "mm"}
